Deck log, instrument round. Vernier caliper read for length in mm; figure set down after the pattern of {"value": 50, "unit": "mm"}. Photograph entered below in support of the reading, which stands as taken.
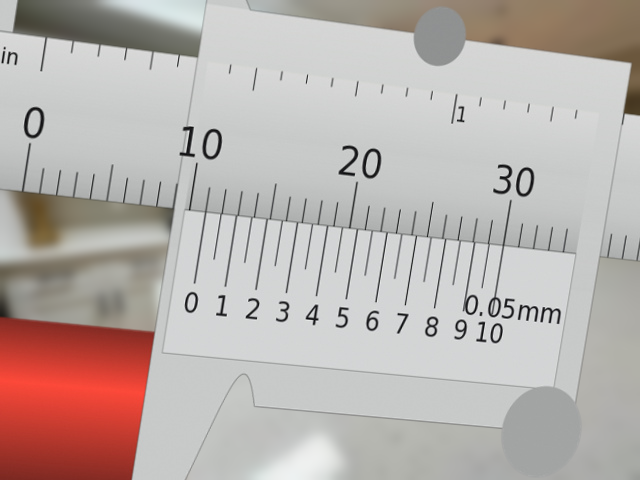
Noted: {"value": 11.0, "unit": "mm"}
